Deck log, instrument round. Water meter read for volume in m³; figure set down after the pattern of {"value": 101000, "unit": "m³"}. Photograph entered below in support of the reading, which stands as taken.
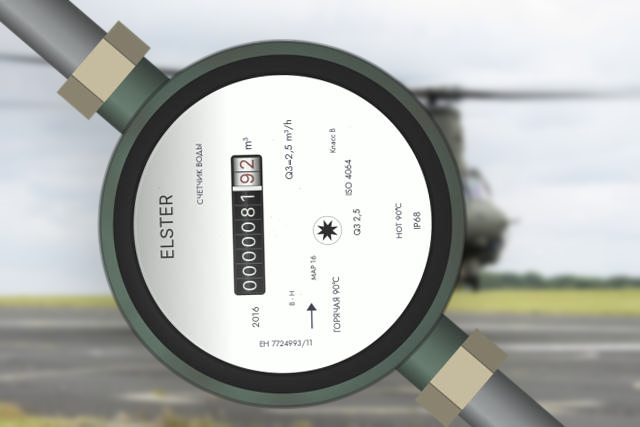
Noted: {"value": 81.92, "unit": "m³"}
